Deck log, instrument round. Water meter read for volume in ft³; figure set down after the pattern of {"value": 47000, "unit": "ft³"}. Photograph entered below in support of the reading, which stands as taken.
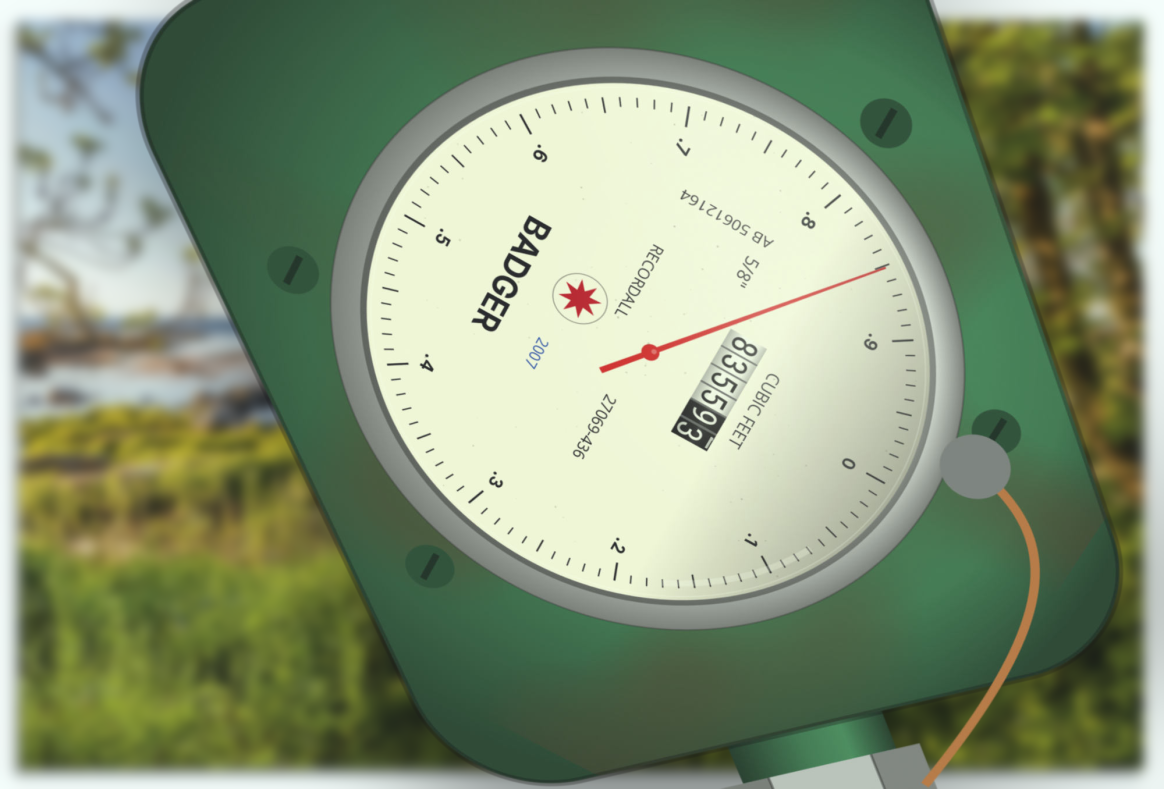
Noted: {"value": 835592.85, "unit": "ft³"}
